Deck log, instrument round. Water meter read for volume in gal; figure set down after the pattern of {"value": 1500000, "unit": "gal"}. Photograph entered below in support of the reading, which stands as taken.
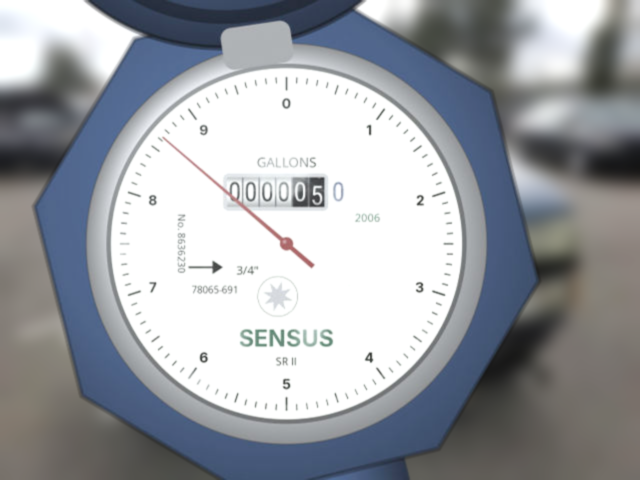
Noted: {"value": 48.6, "unit": "gal"}
